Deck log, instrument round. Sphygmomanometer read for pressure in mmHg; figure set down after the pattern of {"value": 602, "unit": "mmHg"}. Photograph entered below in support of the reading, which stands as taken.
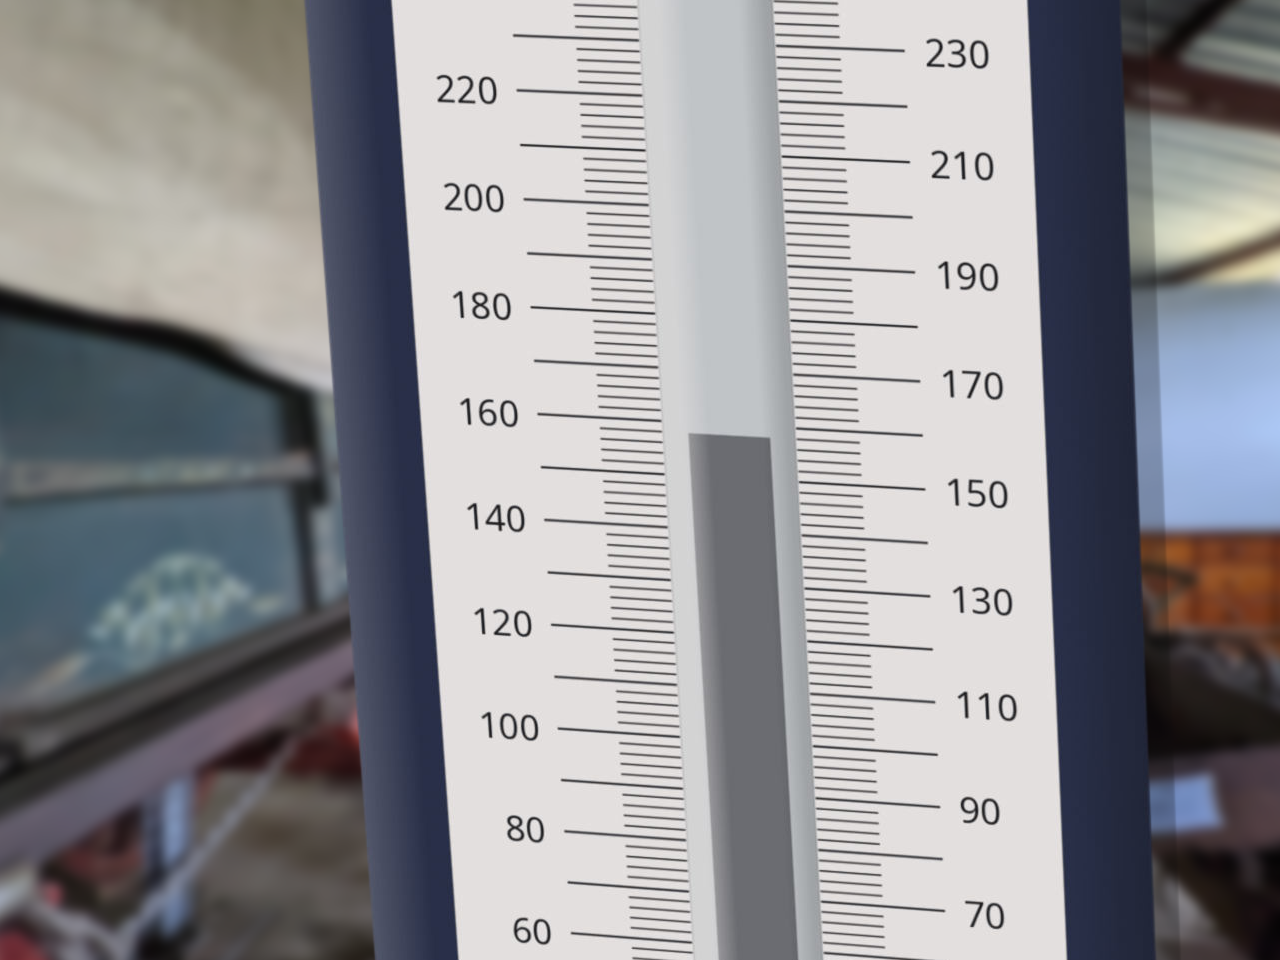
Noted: {"value": 158, "unit": "mmHg"}
